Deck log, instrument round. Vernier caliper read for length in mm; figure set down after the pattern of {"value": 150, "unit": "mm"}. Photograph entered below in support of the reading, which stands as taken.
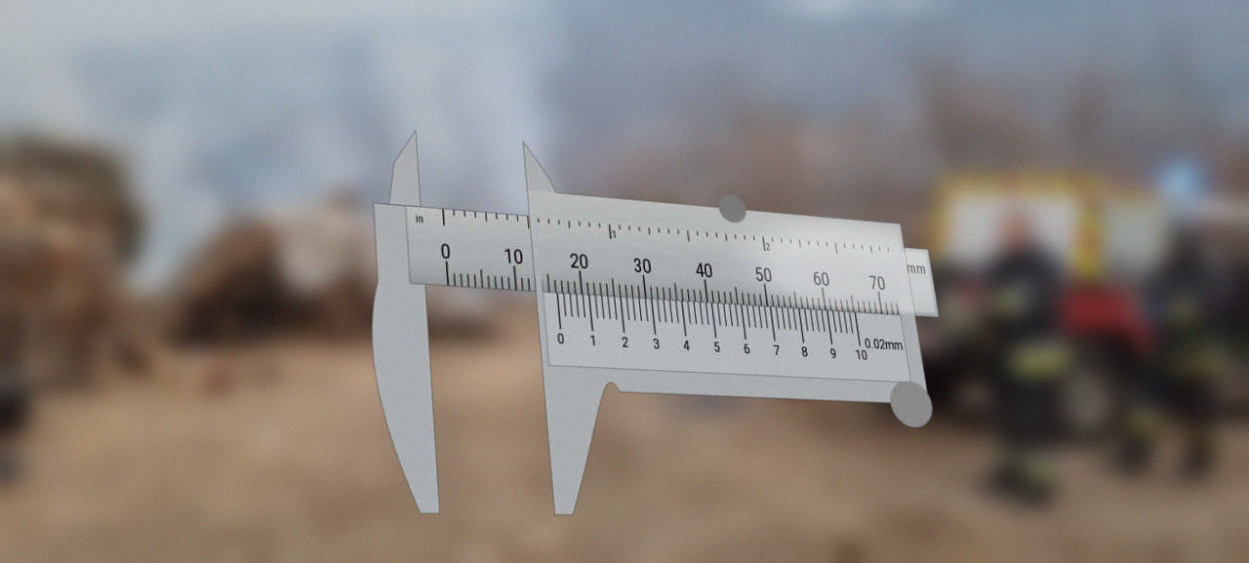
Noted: {"value": 16.2, "unit": "mm"}
